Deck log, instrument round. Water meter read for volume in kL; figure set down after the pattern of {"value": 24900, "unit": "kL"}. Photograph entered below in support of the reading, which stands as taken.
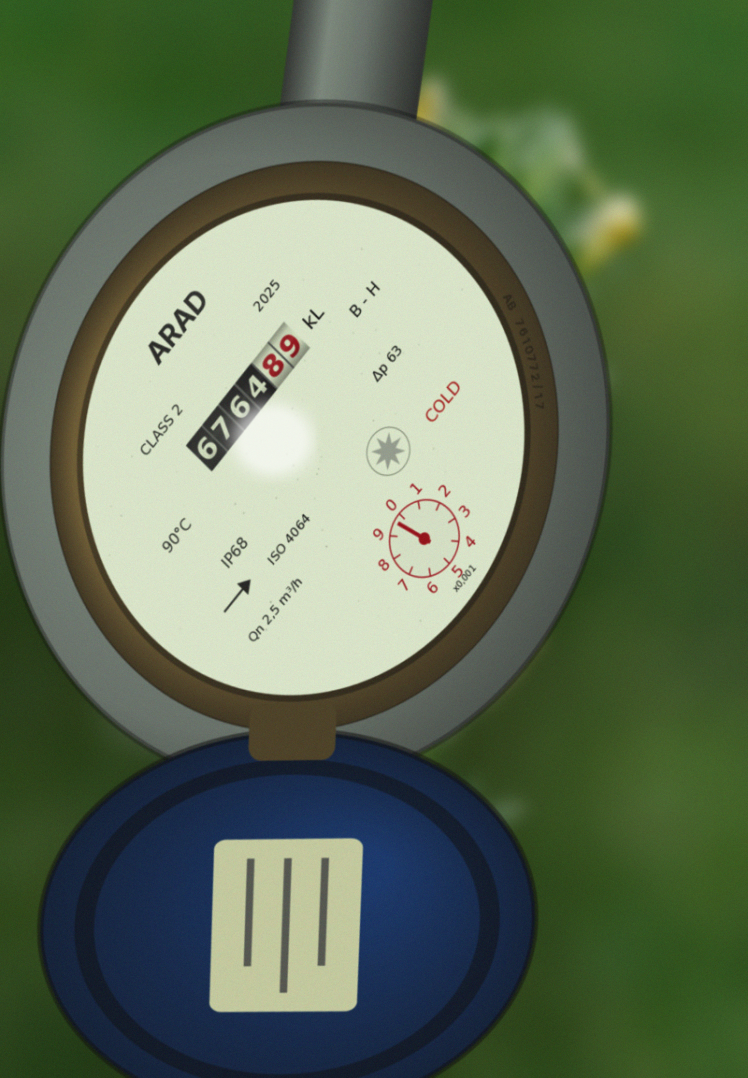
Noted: {"value": 6764.889, "unit": "kL"}
